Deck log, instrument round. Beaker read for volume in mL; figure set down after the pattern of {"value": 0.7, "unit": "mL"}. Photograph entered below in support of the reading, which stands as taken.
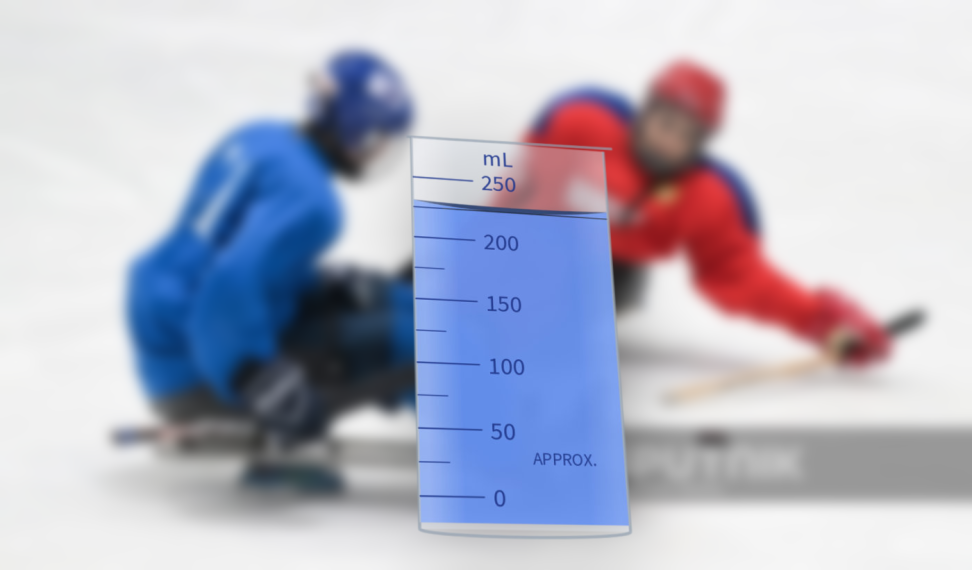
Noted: {"value": 225, "unit": "mL"}
